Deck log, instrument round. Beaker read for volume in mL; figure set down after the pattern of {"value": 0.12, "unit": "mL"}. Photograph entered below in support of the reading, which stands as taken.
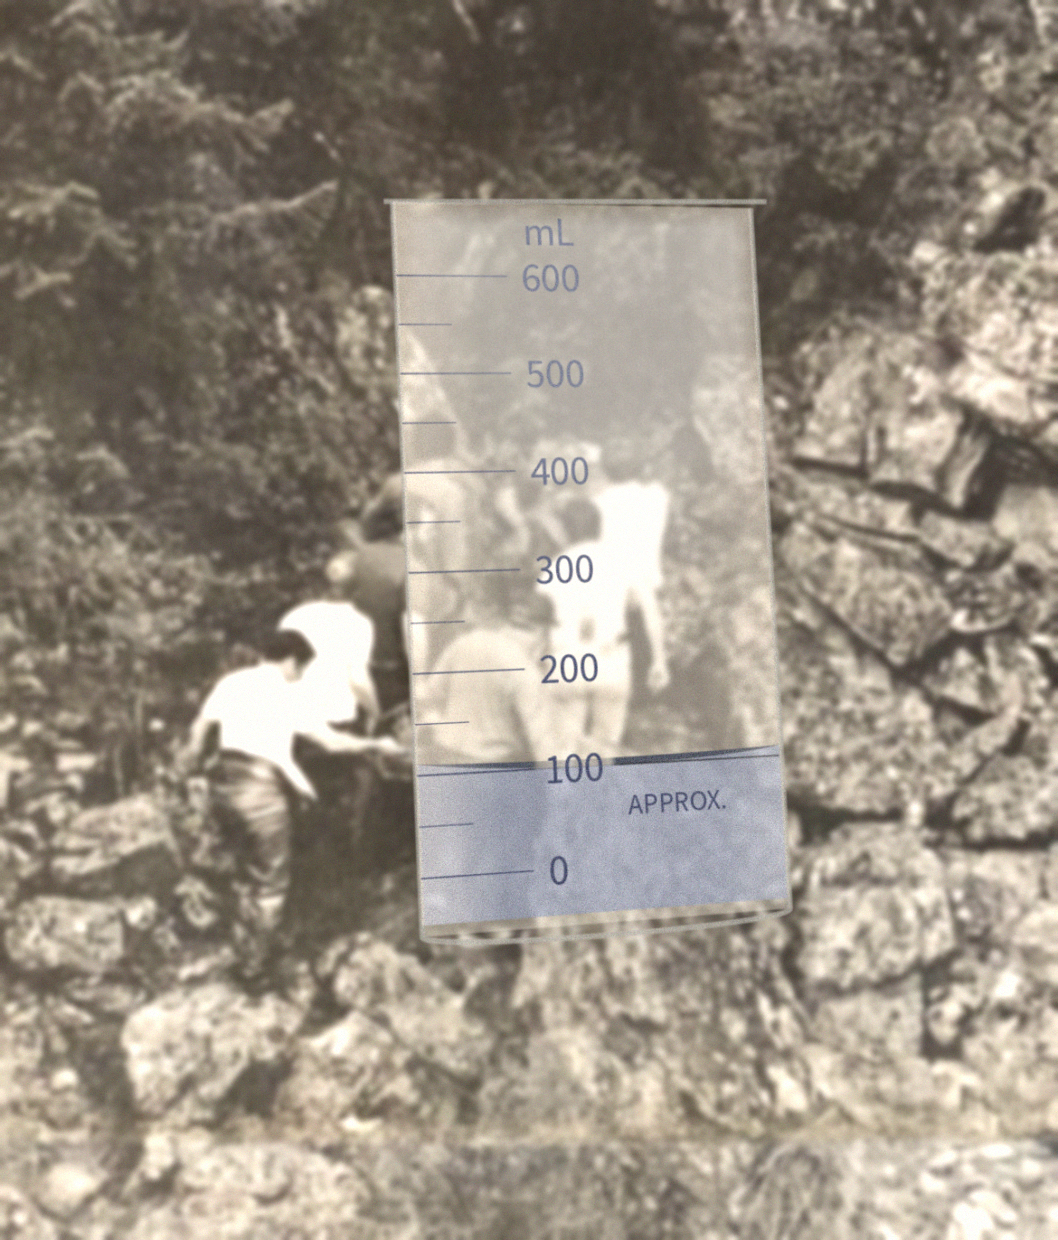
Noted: {"value": 100, "unit": "mL"}
